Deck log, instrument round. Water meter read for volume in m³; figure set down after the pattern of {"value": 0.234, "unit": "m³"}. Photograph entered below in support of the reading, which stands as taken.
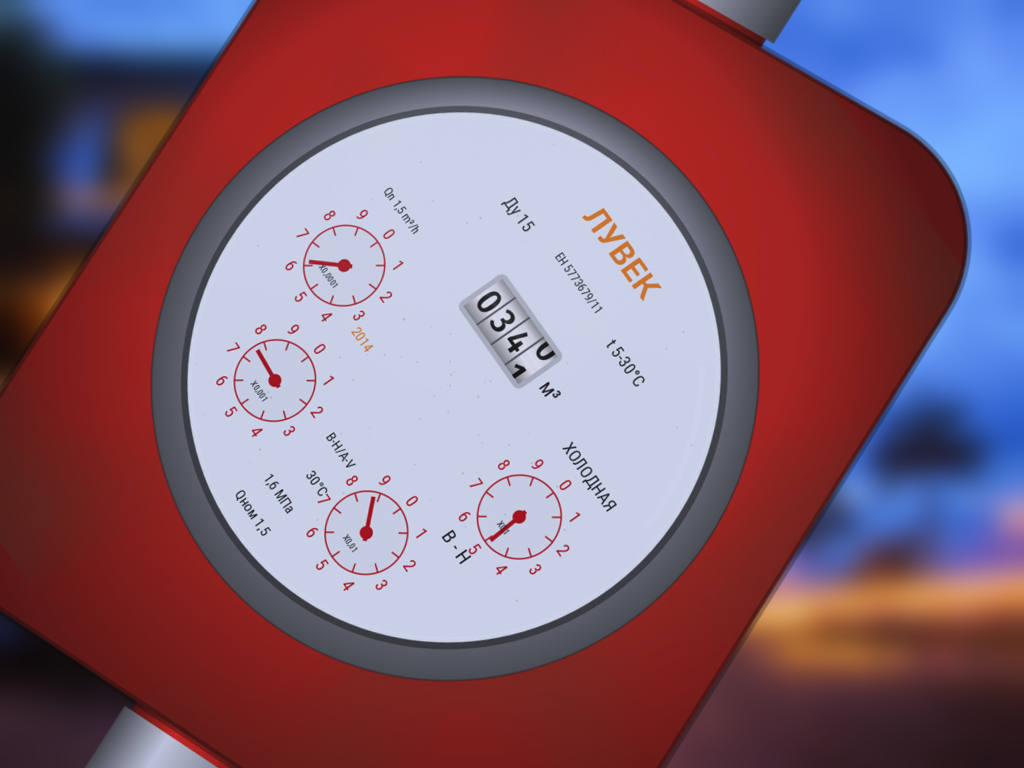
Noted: {"value": 340.4876, "unit": "m³"}
